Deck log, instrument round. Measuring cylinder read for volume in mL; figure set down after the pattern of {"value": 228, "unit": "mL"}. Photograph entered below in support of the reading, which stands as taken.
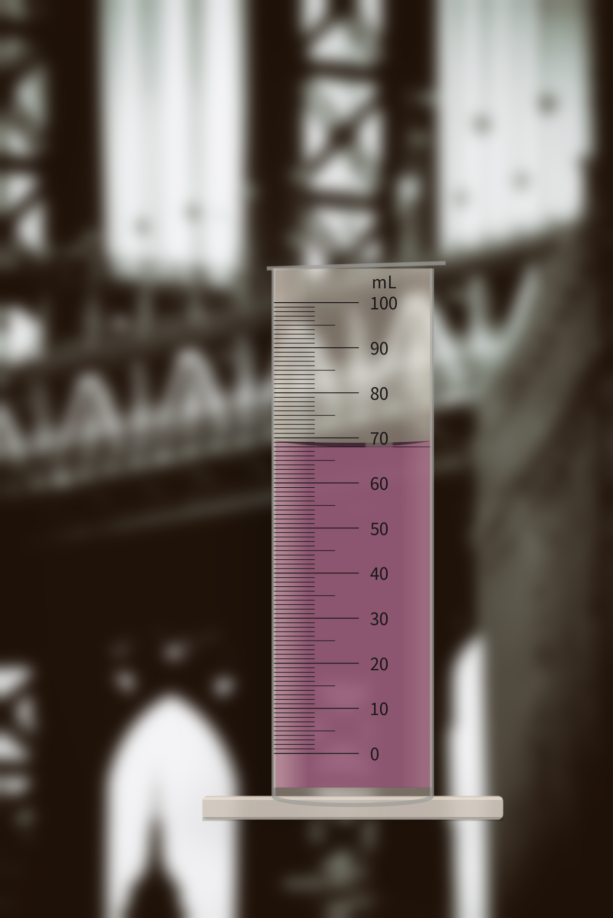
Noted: {"value": 68, "unit": "mL"}
